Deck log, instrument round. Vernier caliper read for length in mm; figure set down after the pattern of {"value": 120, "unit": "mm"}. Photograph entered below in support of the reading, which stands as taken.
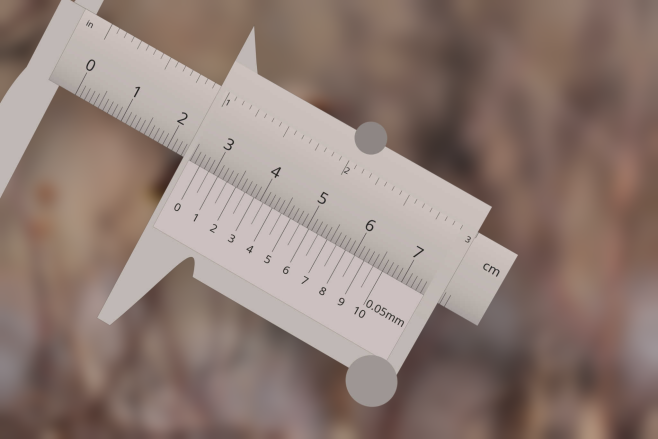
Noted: {"value": 27.0, "unit": "mm"}
